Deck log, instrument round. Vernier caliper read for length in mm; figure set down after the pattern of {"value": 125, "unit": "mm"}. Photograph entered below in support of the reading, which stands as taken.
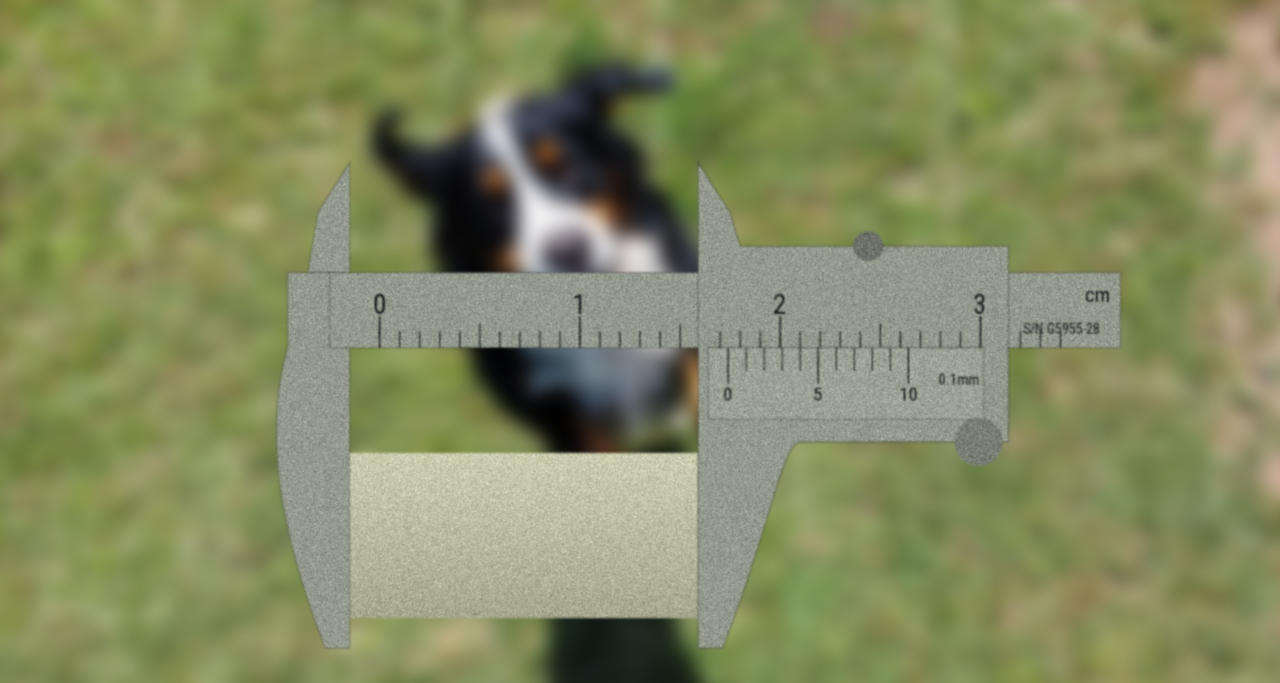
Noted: {"value": 17.4, "unit": "mm"}
